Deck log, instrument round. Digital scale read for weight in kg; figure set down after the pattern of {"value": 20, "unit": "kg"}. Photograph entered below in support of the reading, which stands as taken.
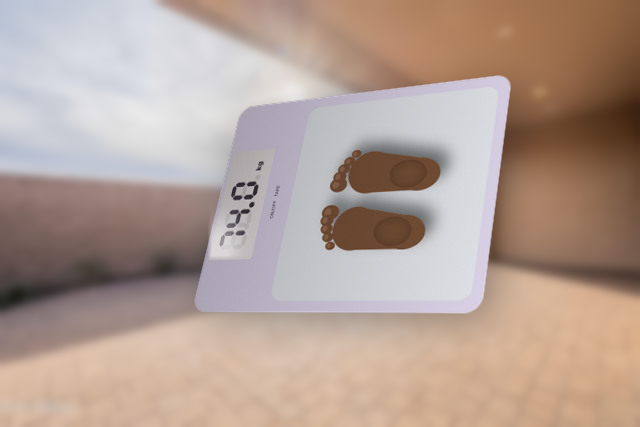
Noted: {"value": 74.0, "unit": "kg"}
